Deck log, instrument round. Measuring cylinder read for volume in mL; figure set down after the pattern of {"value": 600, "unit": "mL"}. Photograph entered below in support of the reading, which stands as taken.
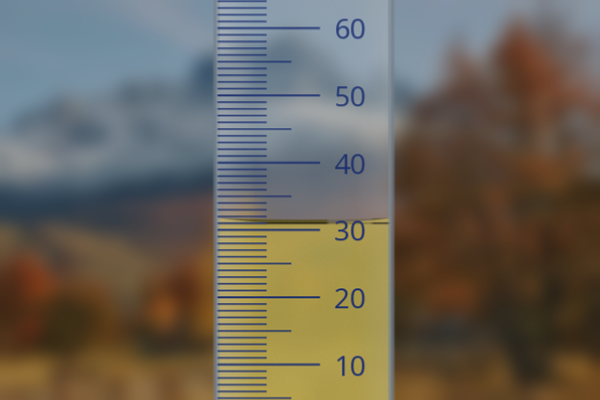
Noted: {"value": 31, "unit": "mL"}
